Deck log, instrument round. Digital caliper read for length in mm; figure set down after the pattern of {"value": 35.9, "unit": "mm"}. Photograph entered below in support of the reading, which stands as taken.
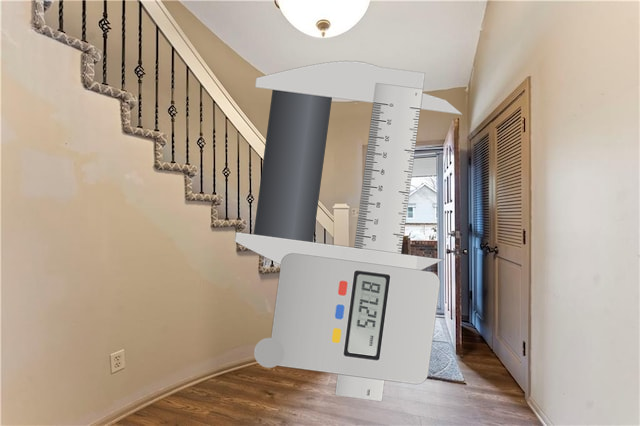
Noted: {"value": 87.25, "unit": "mm"}
